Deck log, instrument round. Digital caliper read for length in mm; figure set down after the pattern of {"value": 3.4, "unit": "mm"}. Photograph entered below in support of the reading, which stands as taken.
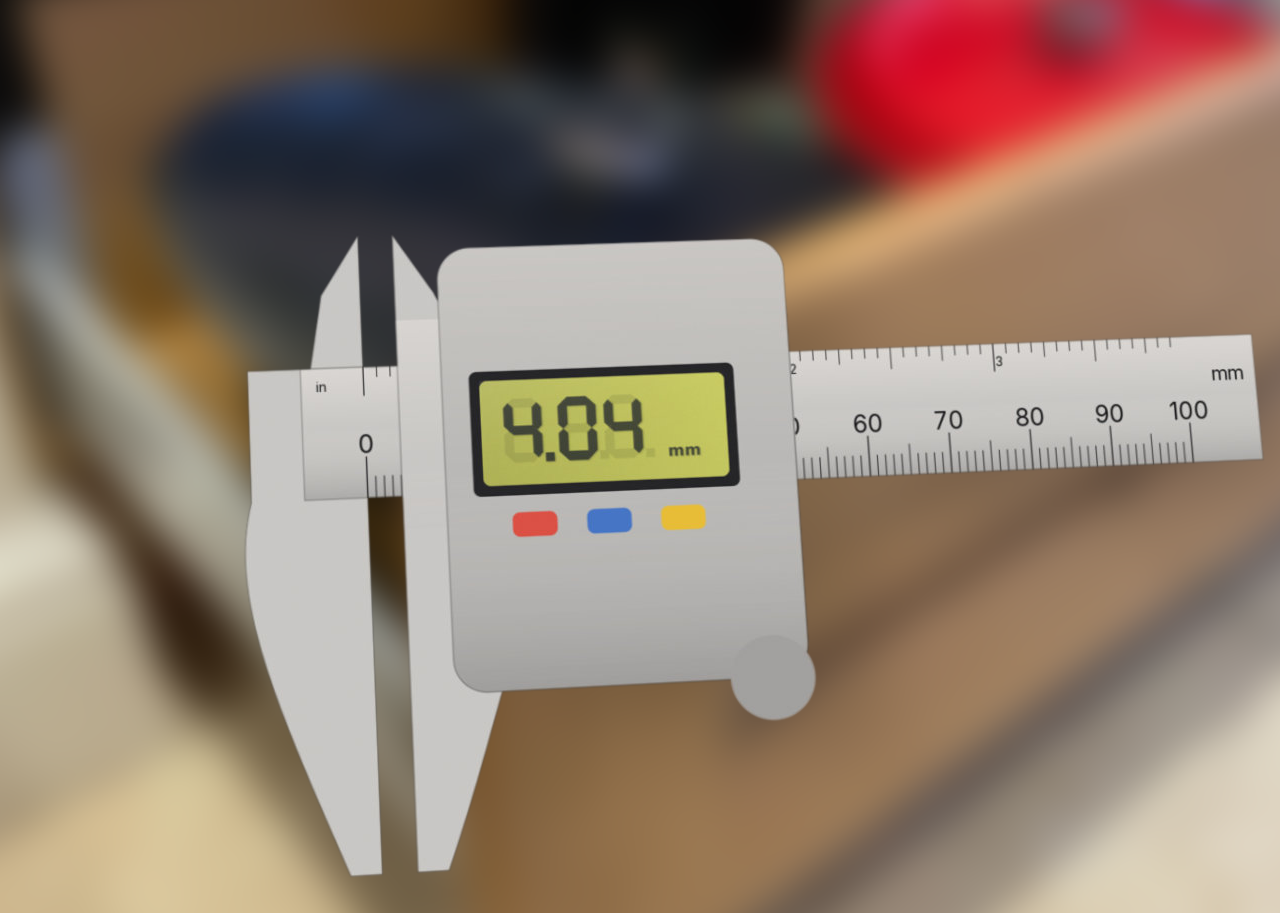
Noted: {"value": 4.04, "unit": "mm"}
